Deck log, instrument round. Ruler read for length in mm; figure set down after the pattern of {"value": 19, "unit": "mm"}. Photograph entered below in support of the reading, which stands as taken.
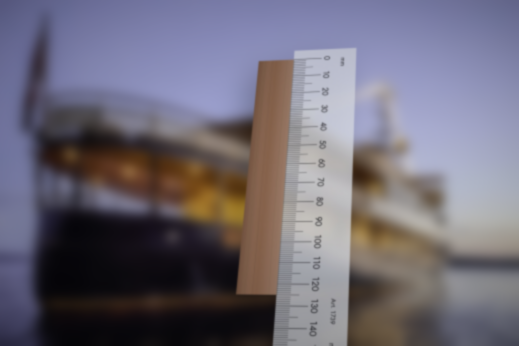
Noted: {"value": 125, "unit": "mm"}
